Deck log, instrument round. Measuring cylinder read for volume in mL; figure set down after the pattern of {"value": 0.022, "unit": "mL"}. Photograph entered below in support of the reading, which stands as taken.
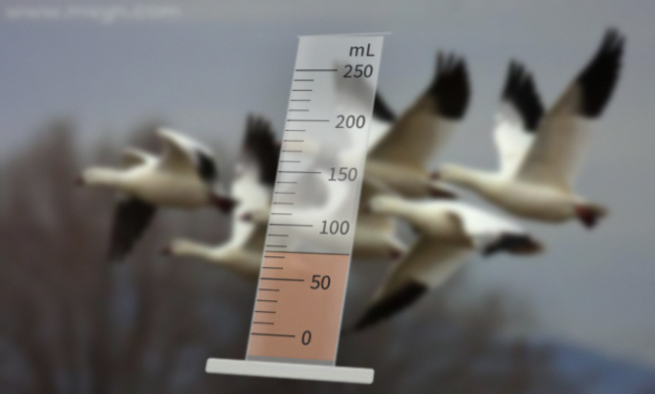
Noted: {"value": 75, "unit": "mL"}
